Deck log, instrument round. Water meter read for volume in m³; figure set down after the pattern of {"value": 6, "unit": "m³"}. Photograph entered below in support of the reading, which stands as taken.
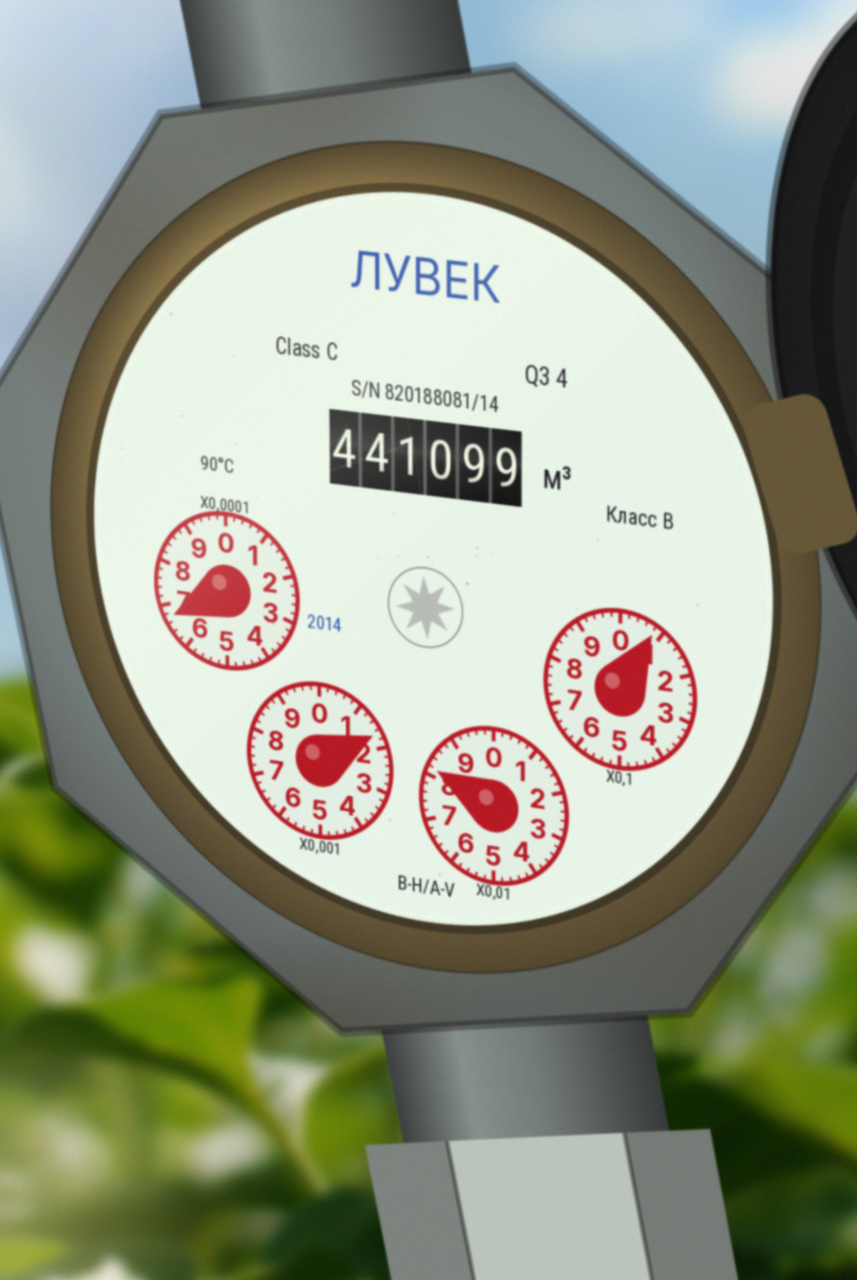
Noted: {"value": 441099.0816, "unit": "m³"}
